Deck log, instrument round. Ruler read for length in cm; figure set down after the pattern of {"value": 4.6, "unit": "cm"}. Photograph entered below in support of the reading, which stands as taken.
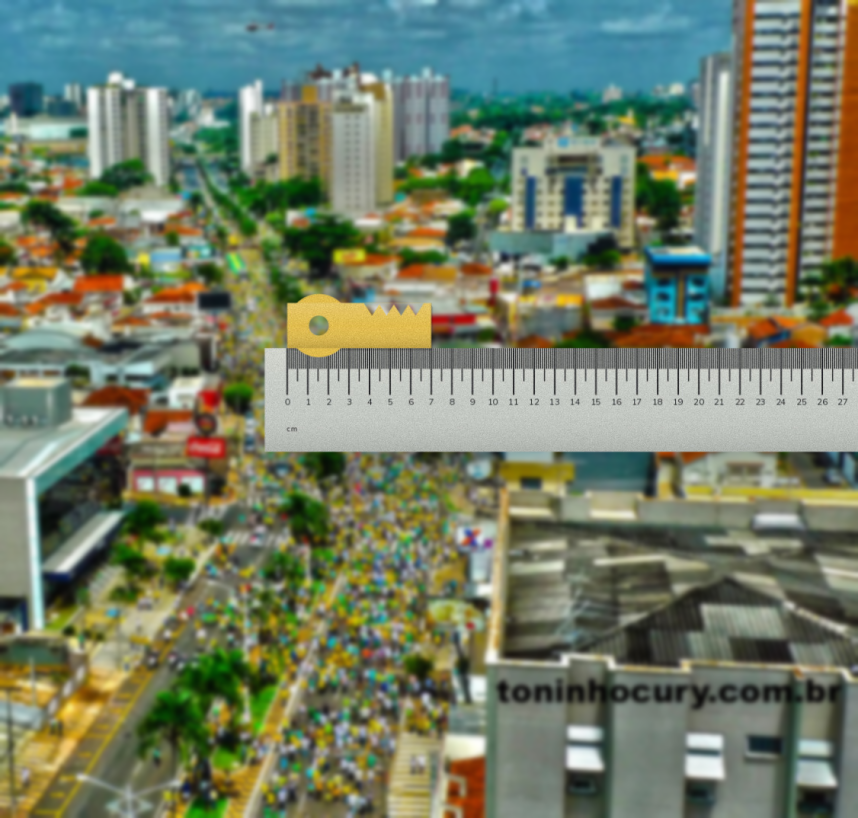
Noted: {"value": 7, "unit": "cm"}
